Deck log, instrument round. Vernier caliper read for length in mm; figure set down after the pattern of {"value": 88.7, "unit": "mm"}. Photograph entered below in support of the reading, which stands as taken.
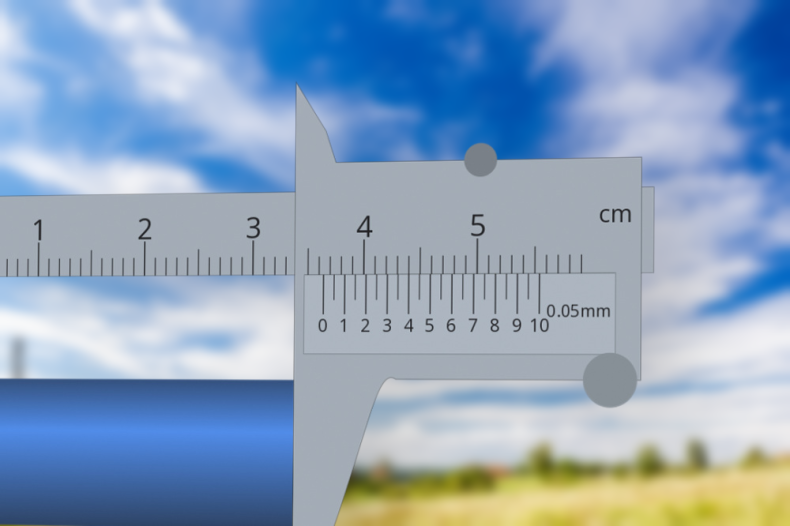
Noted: {"value": 36.4, "unit": "mm"}
